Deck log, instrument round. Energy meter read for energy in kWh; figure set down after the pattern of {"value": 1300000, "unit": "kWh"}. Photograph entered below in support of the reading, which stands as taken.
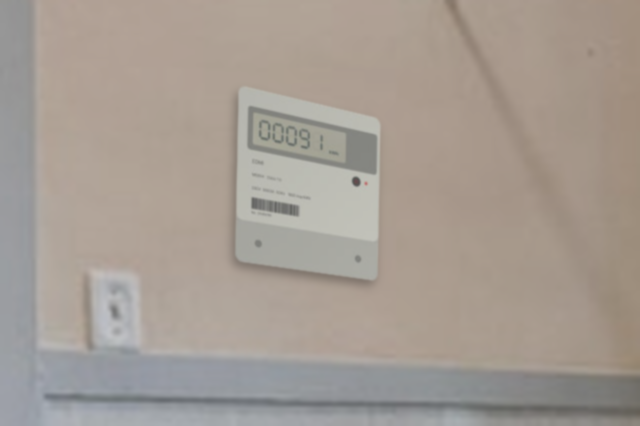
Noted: {"value": 91, "unit": "kWh"}
